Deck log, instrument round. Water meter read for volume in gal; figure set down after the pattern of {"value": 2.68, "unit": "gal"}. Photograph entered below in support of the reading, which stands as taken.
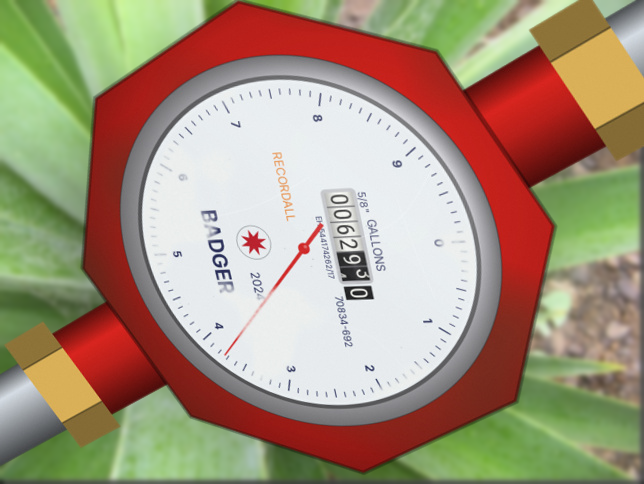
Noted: {"value": 62933.7, "unit": "gal"}
